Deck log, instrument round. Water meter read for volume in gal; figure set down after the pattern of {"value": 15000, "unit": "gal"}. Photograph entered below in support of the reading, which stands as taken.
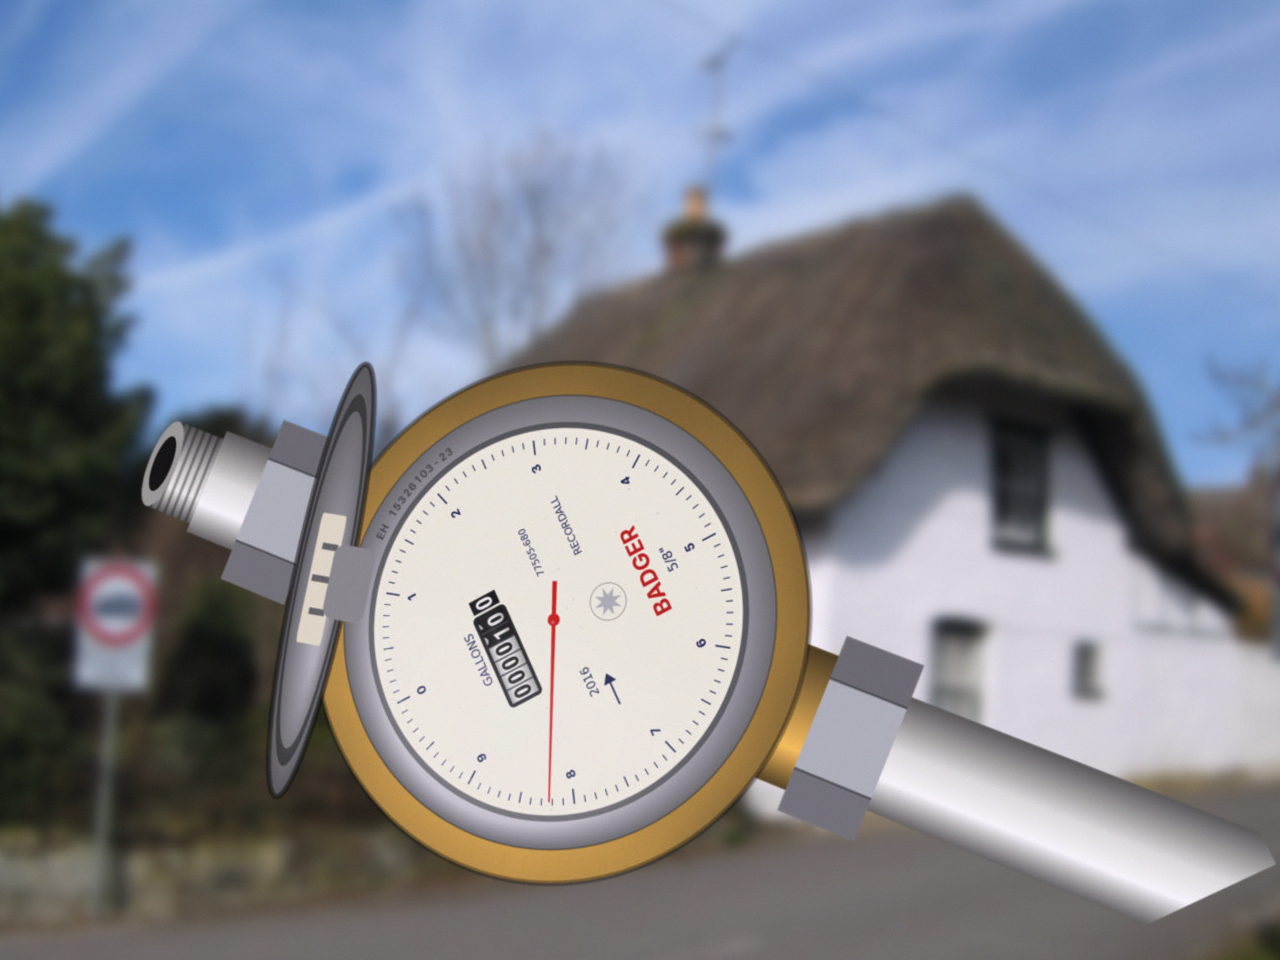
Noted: {"value": 98.2, "unit": "gal"}
